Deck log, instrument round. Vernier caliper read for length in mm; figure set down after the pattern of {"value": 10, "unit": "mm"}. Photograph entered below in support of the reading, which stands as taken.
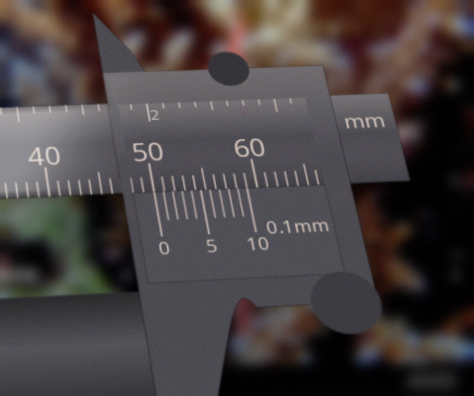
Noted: {"value": 50.0, "unit": "mm"}
